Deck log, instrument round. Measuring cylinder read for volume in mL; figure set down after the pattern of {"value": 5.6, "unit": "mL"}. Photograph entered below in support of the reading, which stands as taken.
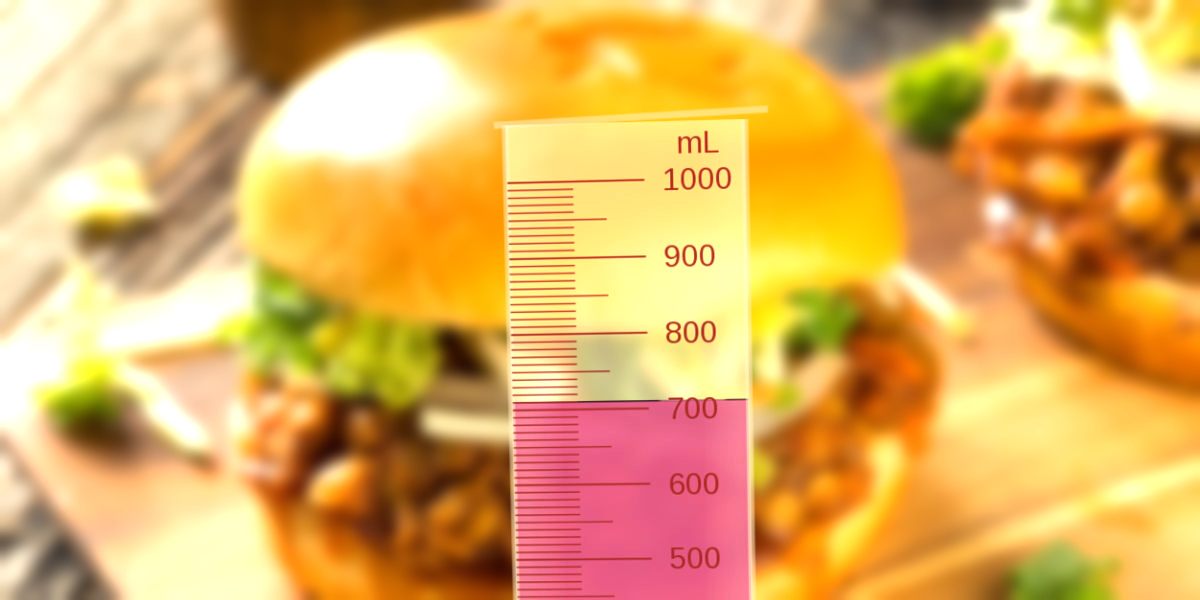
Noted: {"value": 710, "unit": "mL"}
